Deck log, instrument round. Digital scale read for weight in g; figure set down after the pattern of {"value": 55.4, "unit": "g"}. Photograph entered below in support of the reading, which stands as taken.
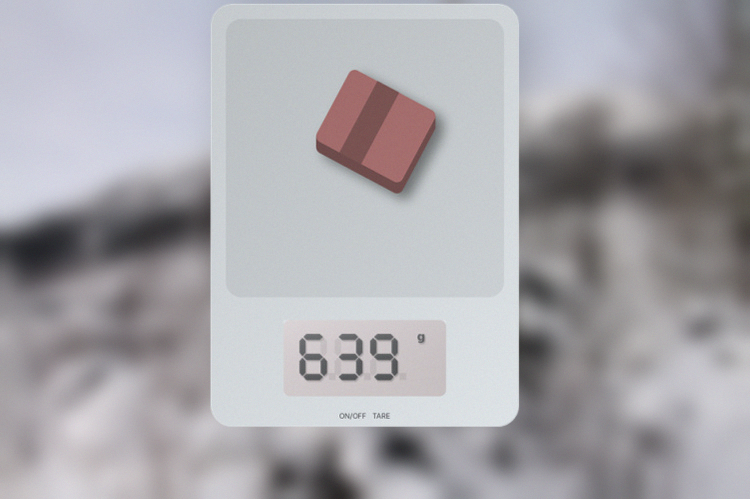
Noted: {"value": 639, "unit": "g"}
